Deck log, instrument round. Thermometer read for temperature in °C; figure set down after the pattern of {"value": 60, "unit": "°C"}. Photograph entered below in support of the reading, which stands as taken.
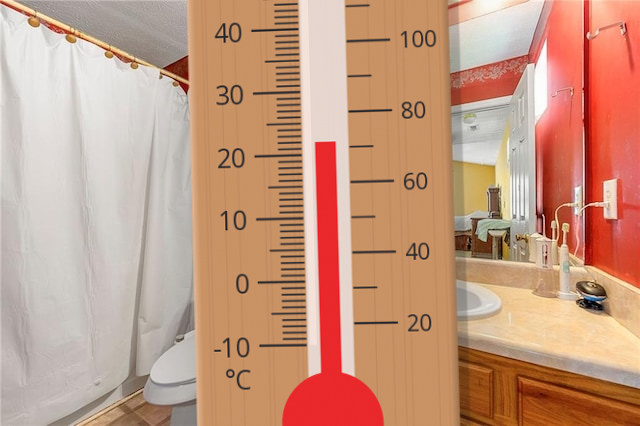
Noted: {"value": 22, "unit": "°C"}
